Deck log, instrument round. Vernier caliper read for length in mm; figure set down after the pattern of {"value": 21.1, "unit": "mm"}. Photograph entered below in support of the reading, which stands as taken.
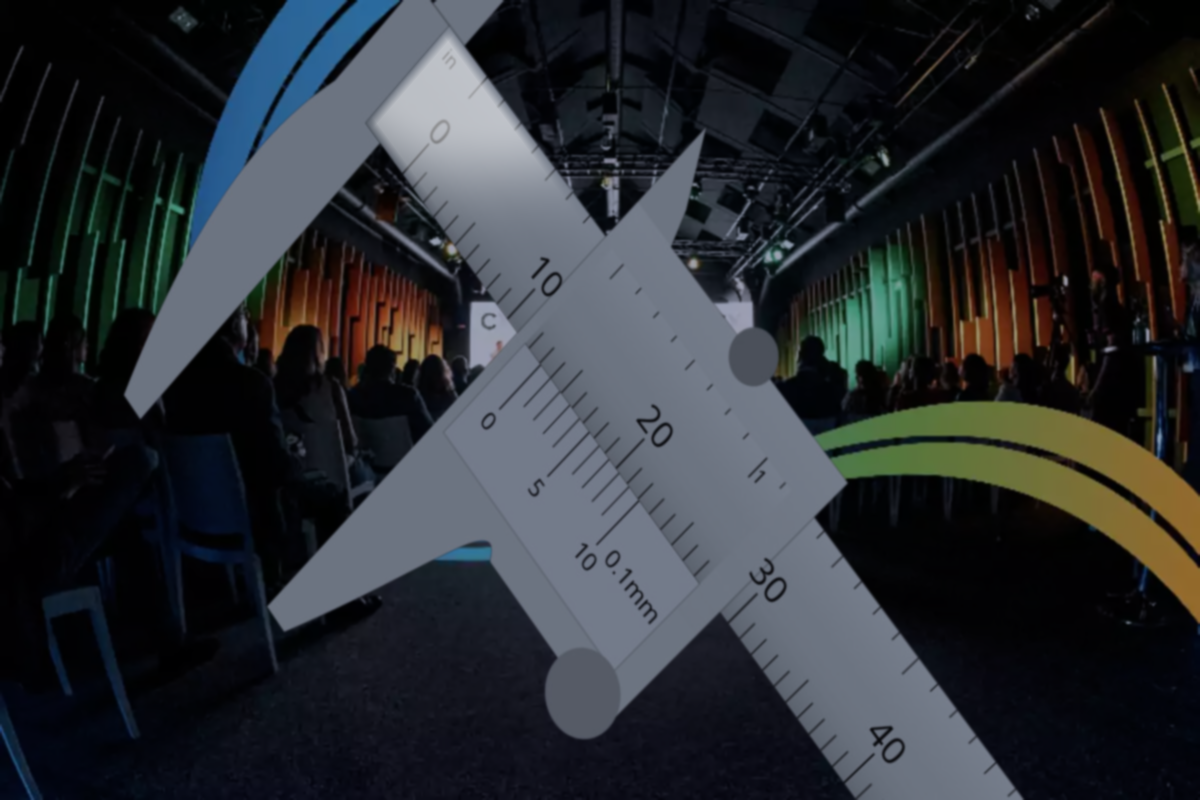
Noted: {"value": 13.1, "unit": "mm"}
